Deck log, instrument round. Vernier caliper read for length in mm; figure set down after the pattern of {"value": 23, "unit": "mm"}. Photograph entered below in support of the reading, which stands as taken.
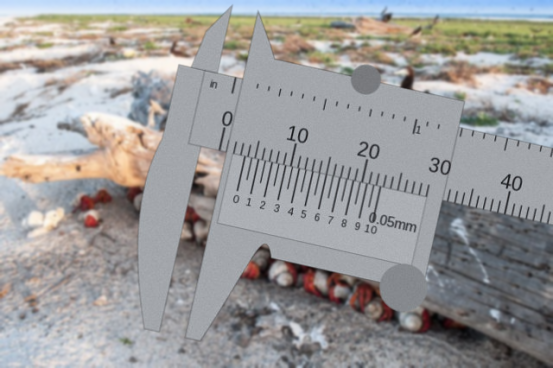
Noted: {"value": 3.6, "unit": "mm"}
